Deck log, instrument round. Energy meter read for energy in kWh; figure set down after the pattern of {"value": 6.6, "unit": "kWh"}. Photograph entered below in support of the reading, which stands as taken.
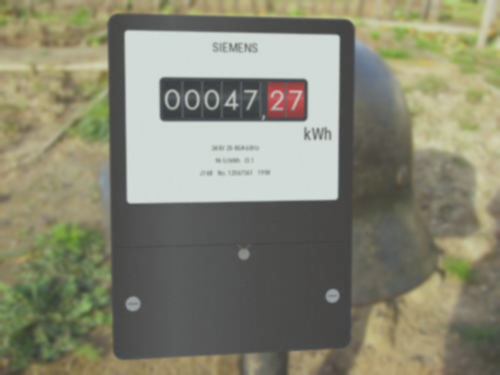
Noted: {"value": 47.27, "unit": "kWh"}
